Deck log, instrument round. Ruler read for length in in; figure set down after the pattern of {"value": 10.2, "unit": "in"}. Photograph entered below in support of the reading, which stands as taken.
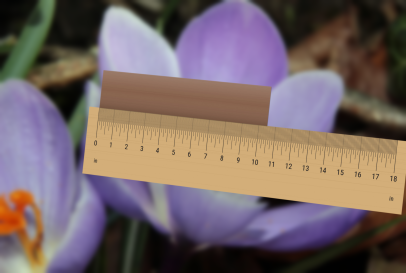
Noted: {"value": 10.5, "unit": "in"}
